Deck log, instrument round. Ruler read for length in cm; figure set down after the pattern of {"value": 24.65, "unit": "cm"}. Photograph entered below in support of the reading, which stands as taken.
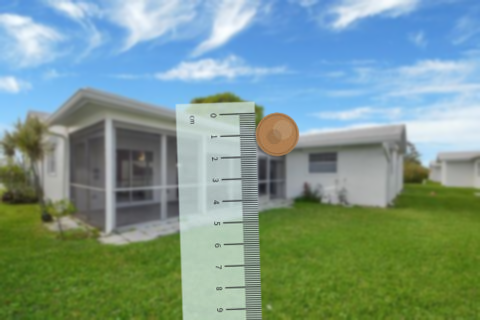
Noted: {"value": 2, "unit": "cm"}
